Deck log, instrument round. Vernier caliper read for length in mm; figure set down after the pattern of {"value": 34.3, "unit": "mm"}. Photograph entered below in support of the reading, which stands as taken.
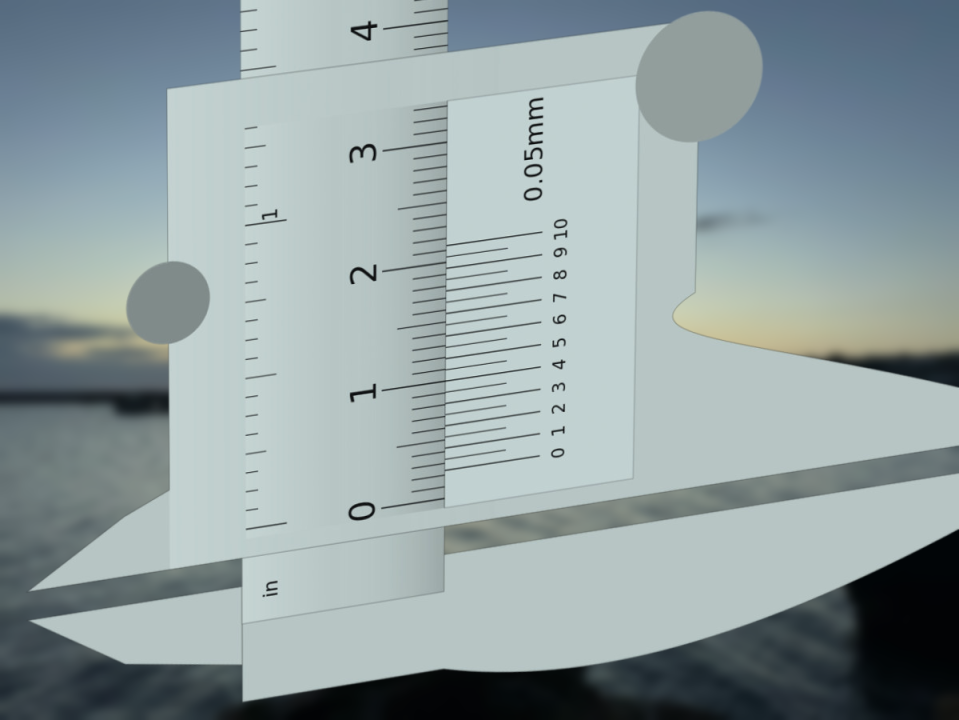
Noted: {"value": 2.4, "unit": "mm"}
